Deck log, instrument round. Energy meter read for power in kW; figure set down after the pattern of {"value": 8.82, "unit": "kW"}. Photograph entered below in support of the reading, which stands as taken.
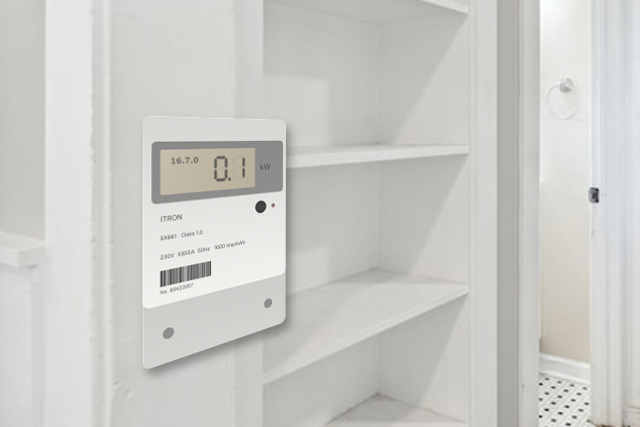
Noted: {"value": 0.1, "unit": "kW"}
